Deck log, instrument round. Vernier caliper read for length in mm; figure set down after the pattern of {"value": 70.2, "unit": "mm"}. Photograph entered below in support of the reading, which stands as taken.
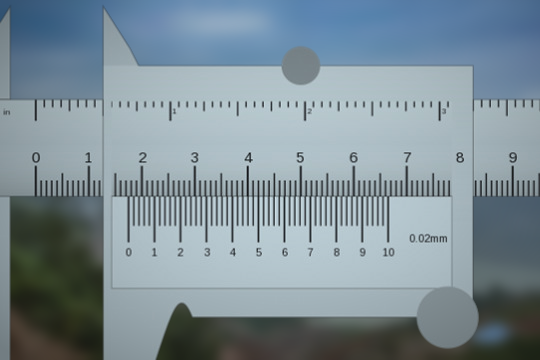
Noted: {"value": 17.5, "unit": "mm"}
